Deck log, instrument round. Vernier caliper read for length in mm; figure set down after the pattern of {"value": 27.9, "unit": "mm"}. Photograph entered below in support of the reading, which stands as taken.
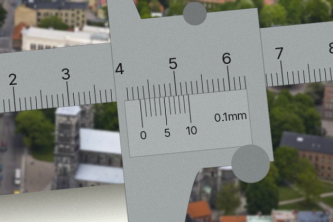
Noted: {"value": 43.2, "unit": "mm"}
